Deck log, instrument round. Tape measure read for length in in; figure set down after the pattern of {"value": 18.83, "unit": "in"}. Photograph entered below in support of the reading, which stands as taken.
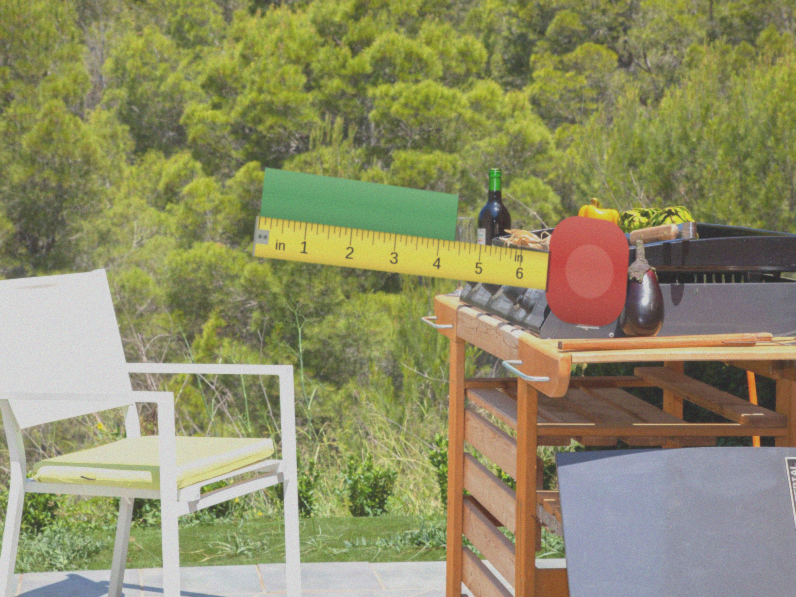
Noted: {"value": 4.375, "unit": "in"}
